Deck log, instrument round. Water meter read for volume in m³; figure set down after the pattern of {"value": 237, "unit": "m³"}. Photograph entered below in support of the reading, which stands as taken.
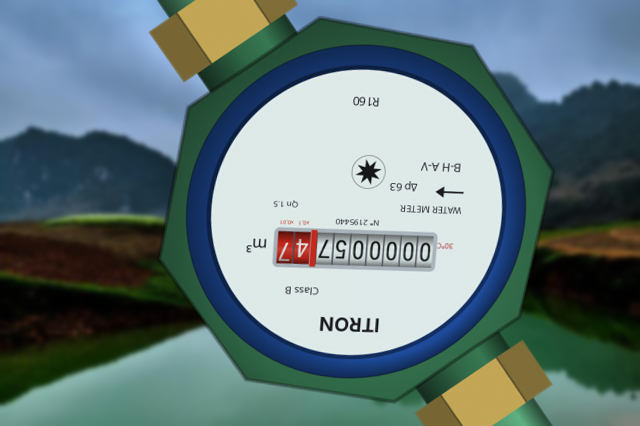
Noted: {"value": 57.47, "unit": "m³"}
